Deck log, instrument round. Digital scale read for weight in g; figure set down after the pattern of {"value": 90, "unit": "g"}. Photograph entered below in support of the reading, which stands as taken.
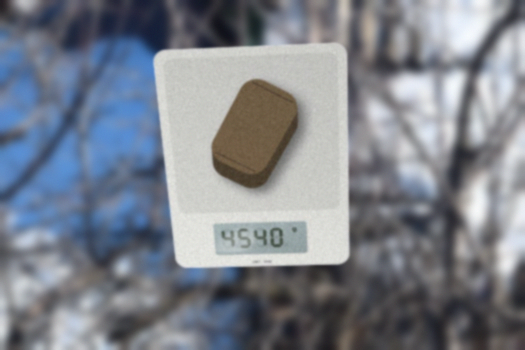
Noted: {"value": 4540, "unit": "g"}
